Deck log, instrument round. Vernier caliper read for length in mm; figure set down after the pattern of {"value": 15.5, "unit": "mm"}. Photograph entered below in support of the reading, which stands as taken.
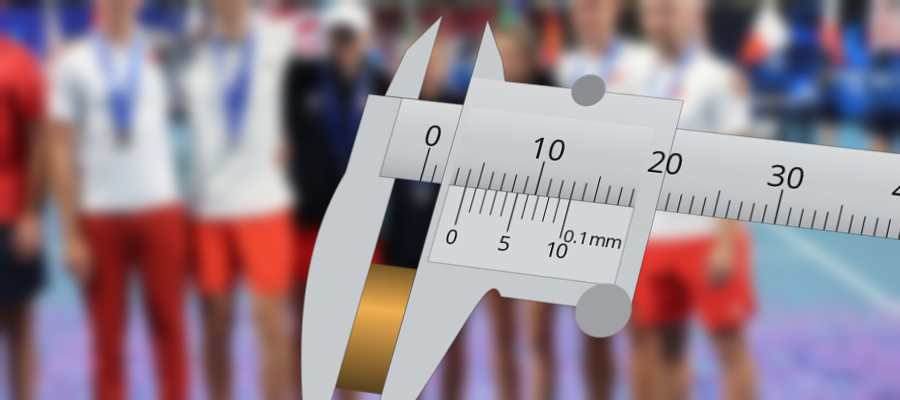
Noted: {"value": 4.0, "unit": "mm"}
